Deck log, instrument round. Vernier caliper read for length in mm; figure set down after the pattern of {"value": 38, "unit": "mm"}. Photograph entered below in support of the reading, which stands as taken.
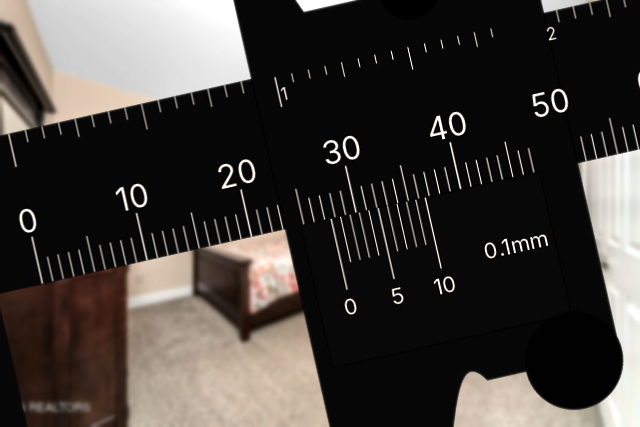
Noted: {"value": 27.6, "unit": "mm"}
